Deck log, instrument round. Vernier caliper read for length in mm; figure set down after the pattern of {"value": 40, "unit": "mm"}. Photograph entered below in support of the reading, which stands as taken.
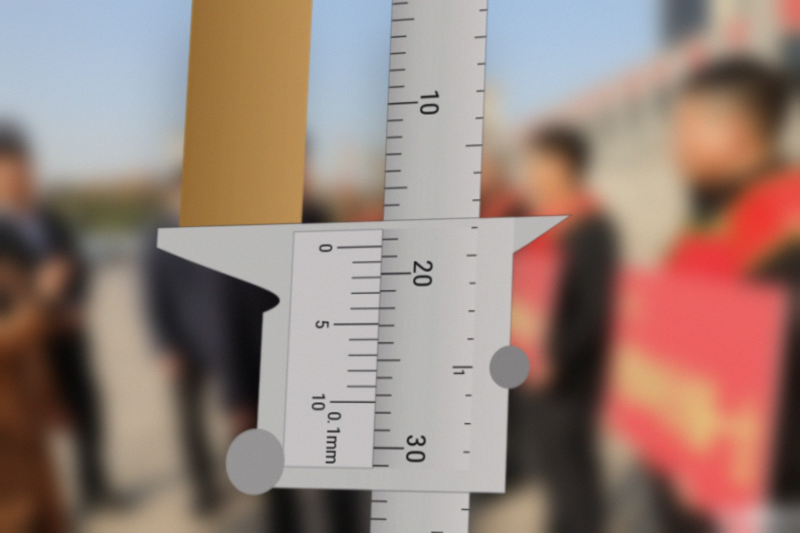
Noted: {"value": 18.4, "unit": "mm"}
